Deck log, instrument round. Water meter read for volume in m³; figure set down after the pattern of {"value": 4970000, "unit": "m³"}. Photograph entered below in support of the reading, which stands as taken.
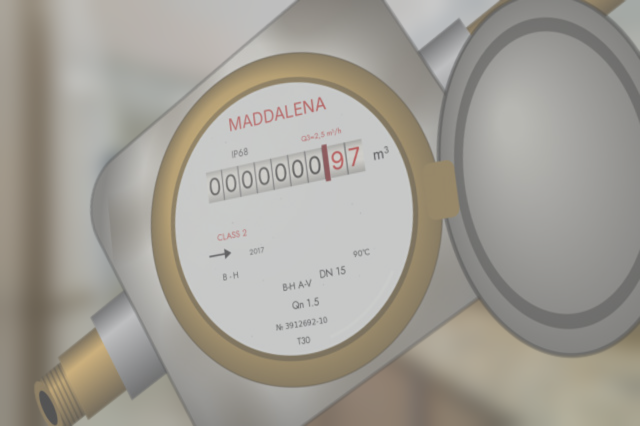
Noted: {"value": 0.97, "unit": "m³"}
